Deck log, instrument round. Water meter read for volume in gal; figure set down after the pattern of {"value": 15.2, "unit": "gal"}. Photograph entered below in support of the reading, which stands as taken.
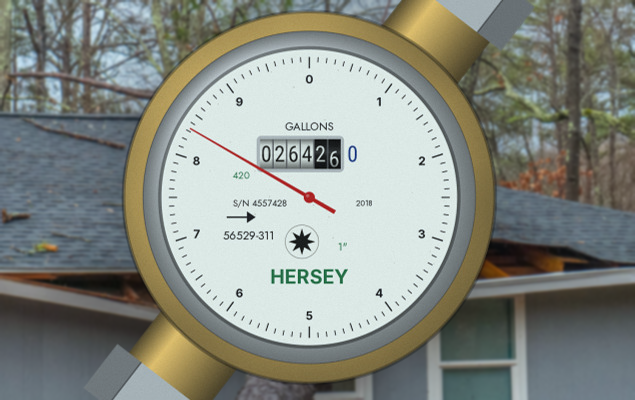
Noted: {"value": 264258.3, "unit": "gal"}
